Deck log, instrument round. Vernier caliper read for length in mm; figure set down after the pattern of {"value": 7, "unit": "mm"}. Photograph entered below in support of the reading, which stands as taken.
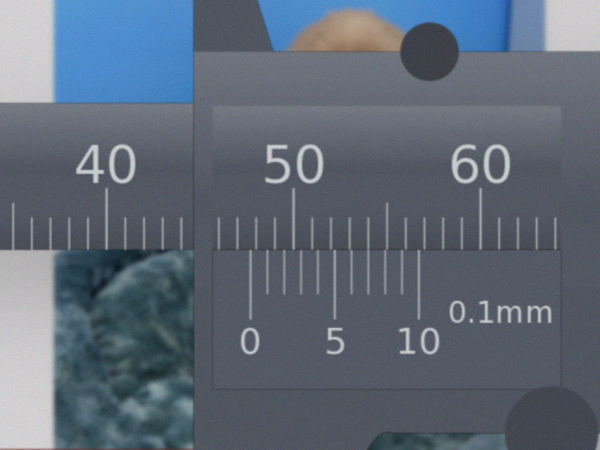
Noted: {"value": 47.7, "unit": "mm"}
